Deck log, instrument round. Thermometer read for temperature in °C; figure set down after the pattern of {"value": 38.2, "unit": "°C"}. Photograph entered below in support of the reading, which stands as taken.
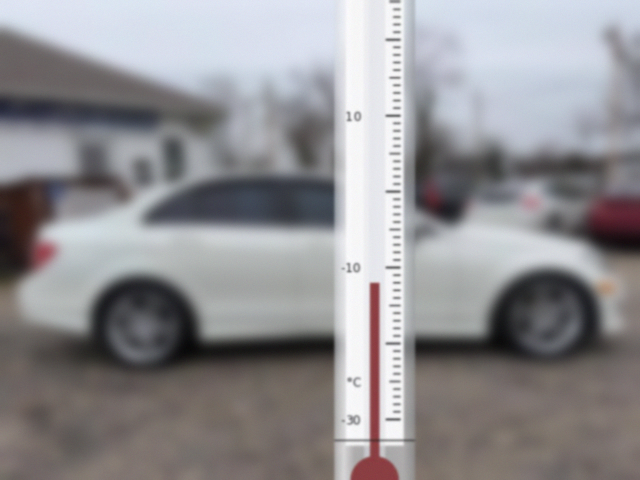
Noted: {"value": -12, "unit": "°C"}
